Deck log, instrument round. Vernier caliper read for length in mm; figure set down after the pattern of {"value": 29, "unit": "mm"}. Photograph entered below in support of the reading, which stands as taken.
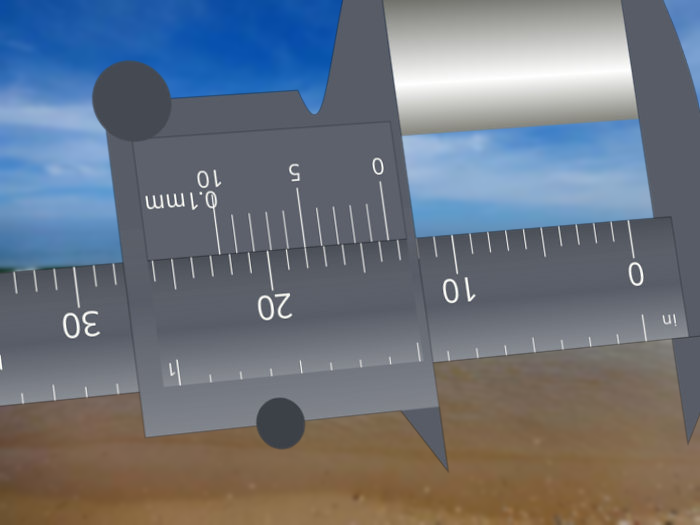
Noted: {"value": 13.5, "unit": "mm"}
